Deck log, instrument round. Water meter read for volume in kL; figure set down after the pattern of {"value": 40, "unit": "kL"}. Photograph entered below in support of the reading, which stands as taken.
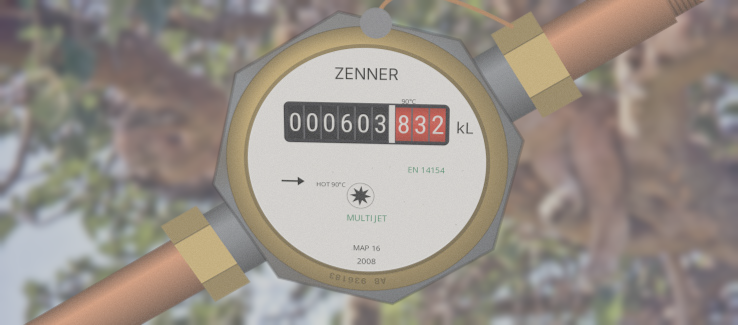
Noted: {"value": 603.832, "unit": "kL"}
